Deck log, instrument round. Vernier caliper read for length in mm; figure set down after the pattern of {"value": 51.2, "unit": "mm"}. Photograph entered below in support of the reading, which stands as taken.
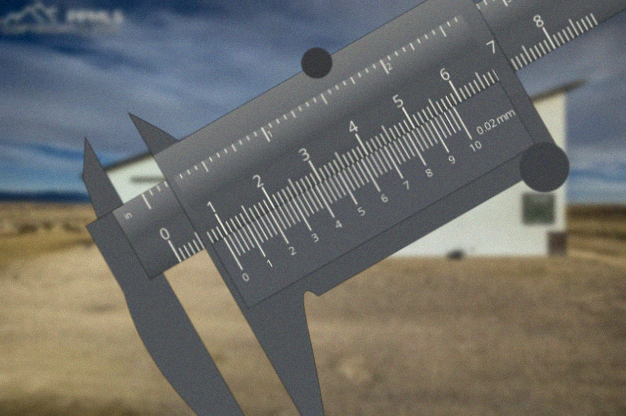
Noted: {"value": 9.2, "unit": "mm"}
